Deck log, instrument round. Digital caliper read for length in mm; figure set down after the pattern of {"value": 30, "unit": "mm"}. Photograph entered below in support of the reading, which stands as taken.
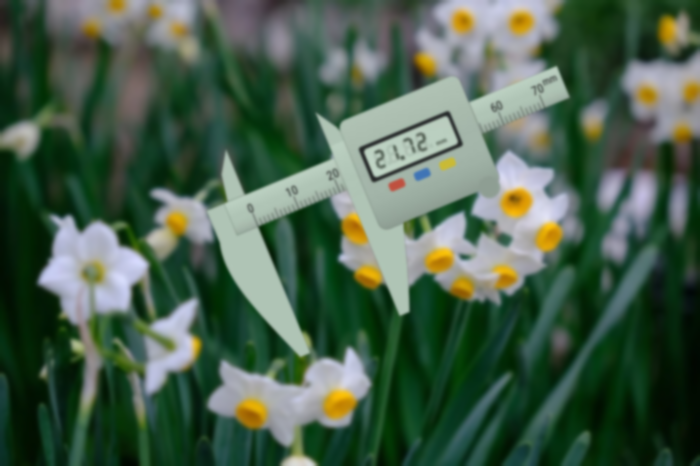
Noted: {"value": 21.72, "unit": "mm"}
